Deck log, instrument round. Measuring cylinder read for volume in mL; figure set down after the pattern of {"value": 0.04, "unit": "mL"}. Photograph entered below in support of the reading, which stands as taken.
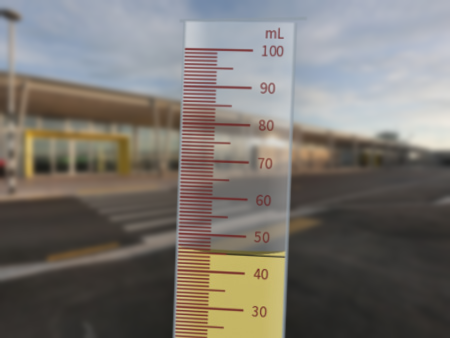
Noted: {"value": 45, "unit": "mL"}
